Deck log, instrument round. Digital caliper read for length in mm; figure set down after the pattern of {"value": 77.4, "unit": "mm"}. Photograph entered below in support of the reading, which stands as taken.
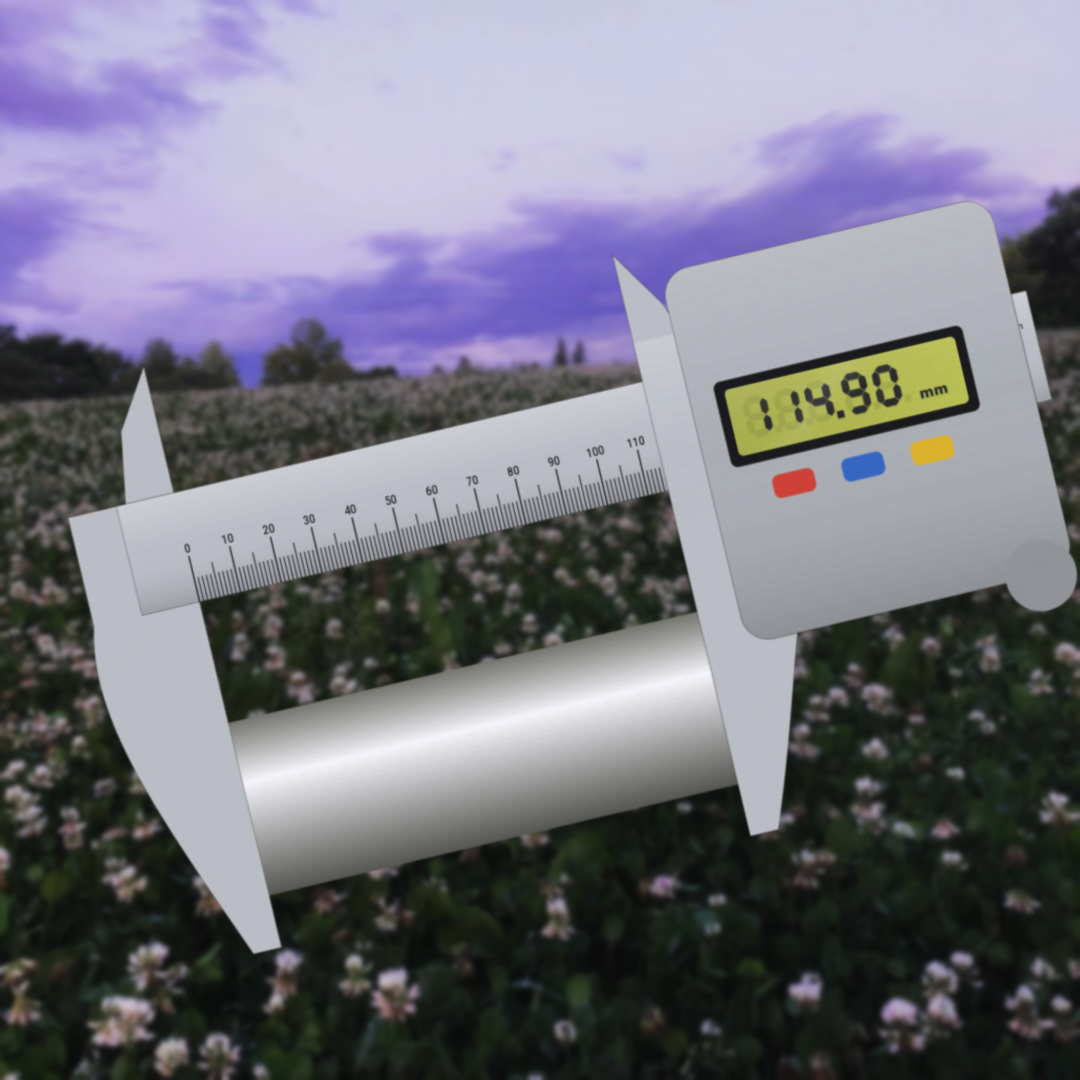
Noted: {"value": 114.90, "unit": "mm"}
